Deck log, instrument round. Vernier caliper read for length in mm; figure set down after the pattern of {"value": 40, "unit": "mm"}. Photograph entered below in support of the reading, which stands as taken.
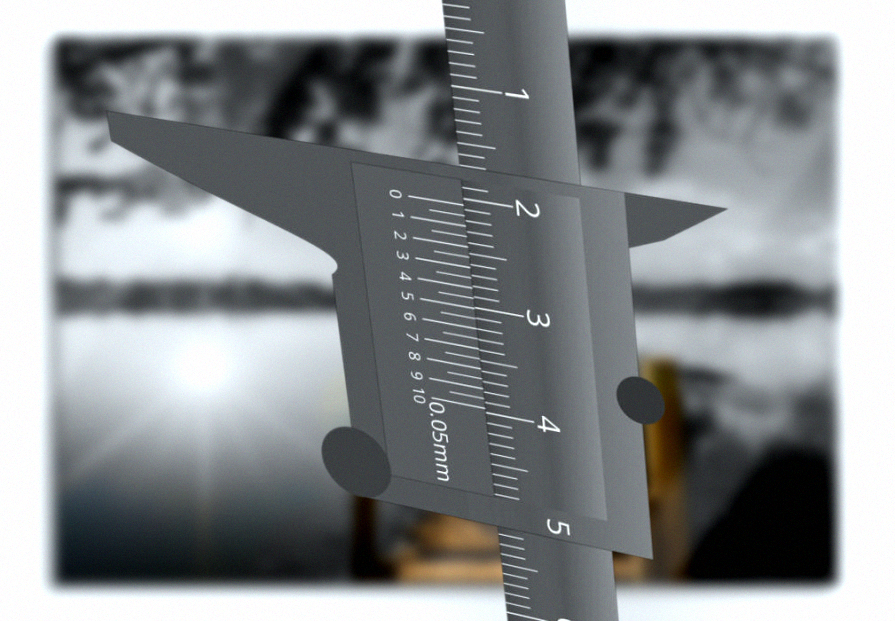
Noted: {"value": 20.6, "unit": "mm"}
